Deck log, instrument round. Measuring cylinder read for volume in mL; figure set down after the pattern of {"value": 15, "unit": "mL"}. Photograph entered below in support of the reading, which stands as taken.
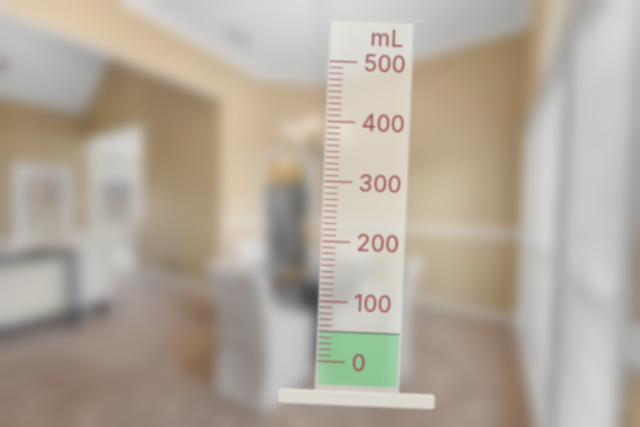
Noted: {"value": 50, "unit": "mL"}
